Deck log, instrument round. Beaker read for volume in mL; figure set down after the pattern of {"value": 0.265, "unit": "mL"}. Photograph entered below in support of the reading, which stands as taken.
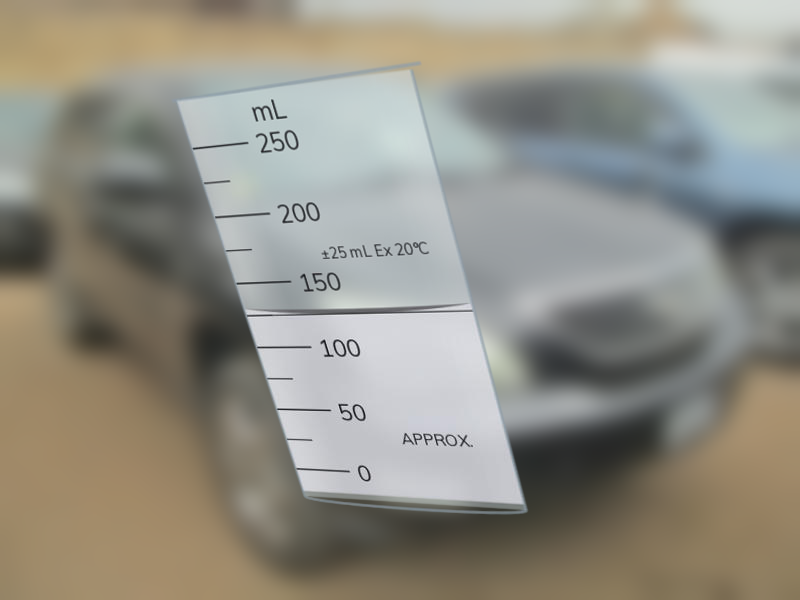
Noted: {"value": 125, "unit": "mL"}
